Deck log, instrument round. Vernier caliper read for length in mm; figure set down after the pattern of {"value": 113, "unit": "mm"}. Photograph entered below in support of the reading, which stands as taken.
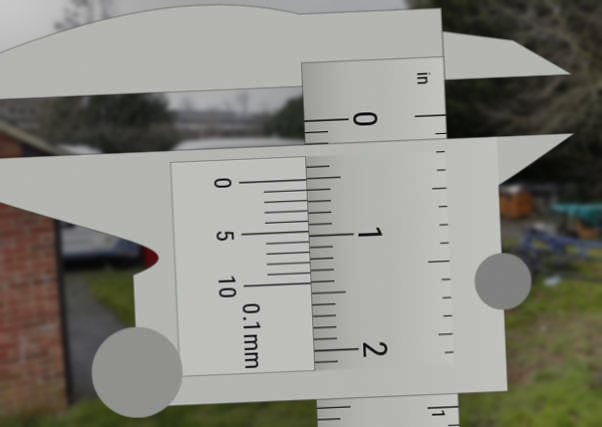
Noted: {"value": 5.1, "unit": "mm"}
